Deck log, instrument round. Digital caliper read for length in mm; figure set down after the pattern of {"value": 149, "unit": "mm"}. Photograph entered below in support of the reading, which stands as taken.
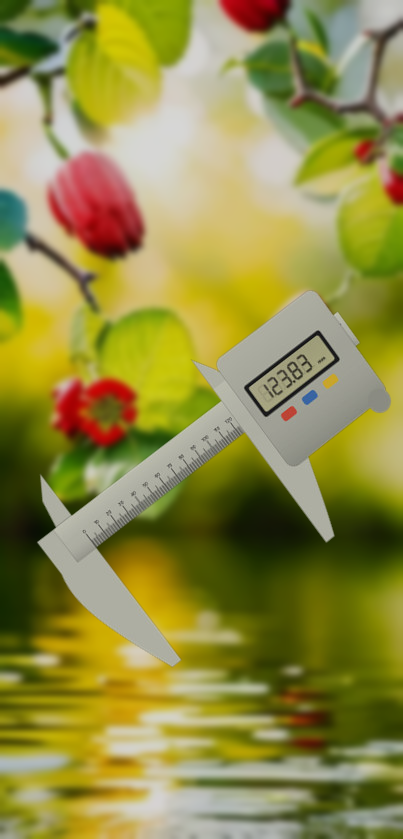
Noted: {"value": 123.83, "unit": "mm"}
